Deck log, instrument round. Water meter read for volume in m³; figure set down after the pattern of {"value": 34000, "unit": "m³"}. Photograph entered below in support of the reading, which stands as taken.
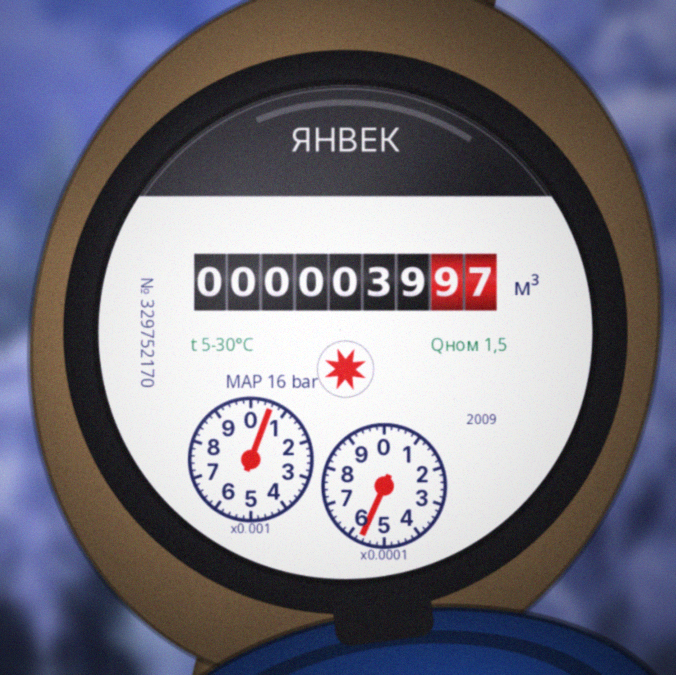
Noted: {"value": 39.9705, "unit": "m³"}
